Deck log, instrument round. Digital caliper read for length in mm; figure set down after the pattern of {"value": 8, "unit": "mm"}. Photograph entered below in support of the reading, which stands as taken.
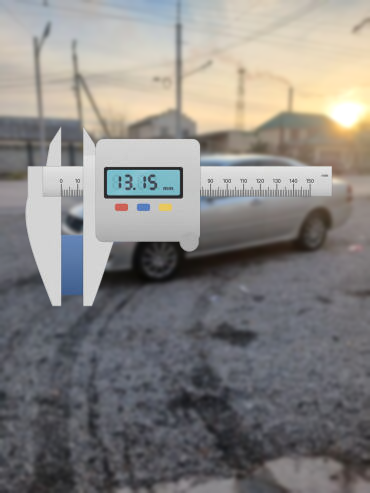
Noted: {"value": 13.15, "unit": "mm"}
